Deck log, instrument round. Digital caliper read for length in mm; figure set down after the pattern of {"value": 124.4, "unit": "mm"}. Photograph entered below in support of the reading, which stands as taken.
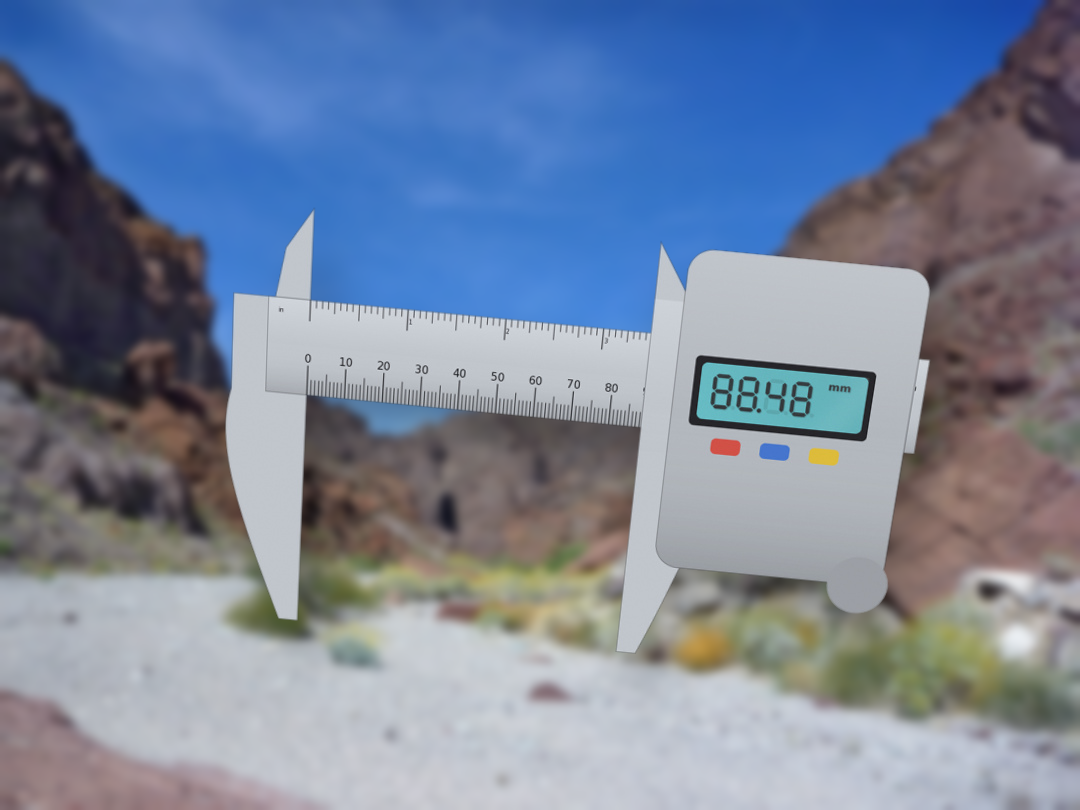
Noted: {"value": 88.48, "unit": "mm"}
